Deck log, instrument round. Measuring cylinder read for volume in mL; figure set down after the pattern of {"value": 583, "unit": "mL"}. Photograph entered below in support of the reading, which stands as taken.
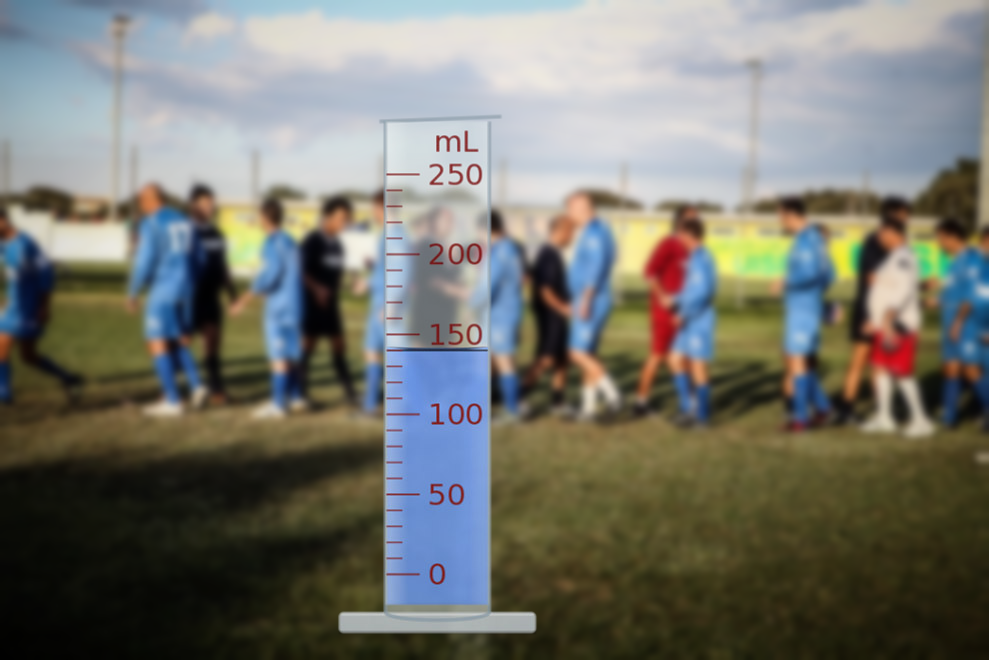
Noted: {"value": 140, "unit": "mL"}
